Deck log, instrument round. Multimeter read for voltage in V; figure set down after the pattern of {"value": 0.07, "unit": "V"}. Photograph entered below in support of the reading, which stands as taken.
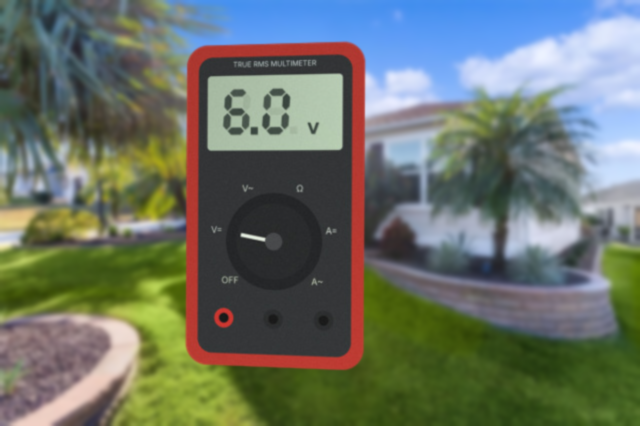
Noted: {"value": 6.0, "unit": "V"}
